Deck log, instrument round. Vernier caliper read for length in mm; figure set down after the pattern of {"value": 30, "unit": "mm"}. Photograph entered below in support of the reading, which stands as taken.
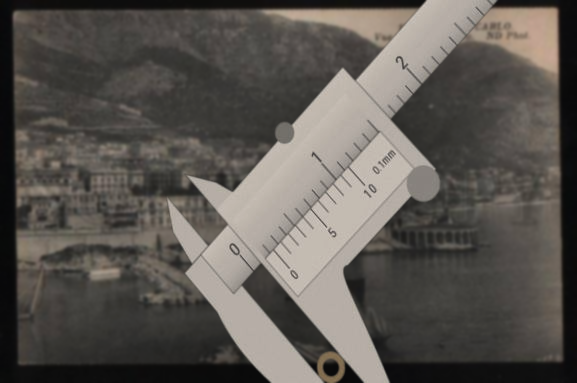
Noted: {"value": 2.4, "unit": "mm"}
